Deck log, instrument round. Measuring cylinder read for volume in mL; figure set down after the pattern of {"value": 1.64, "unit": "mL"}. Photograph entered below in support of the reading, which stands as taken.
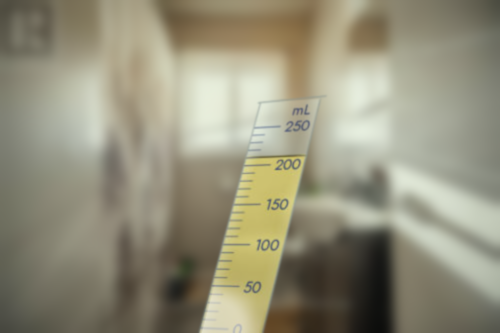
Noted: {"value": 210, "unit": "mL"}
